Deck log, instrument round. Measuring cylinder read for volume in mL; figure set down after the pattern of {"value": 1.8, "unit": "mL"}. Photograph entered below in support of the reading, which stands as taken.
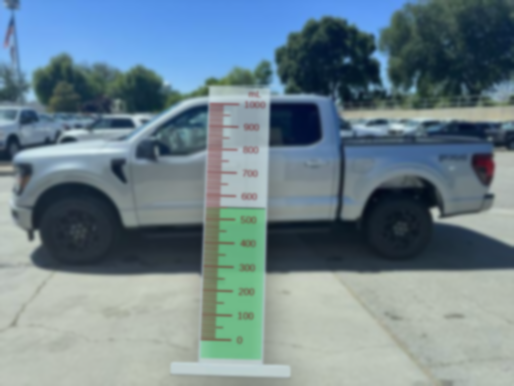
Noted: {"value": 550, "unit": "mL"}
